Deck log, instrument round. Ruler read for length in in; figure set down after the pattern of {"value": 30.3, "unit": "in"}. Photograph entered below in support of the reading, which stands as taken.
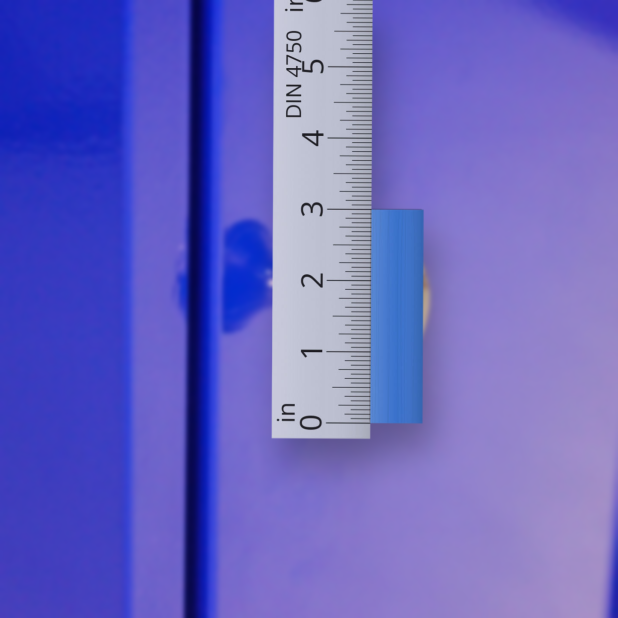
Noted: {"value": 3, "unit": "in"}
